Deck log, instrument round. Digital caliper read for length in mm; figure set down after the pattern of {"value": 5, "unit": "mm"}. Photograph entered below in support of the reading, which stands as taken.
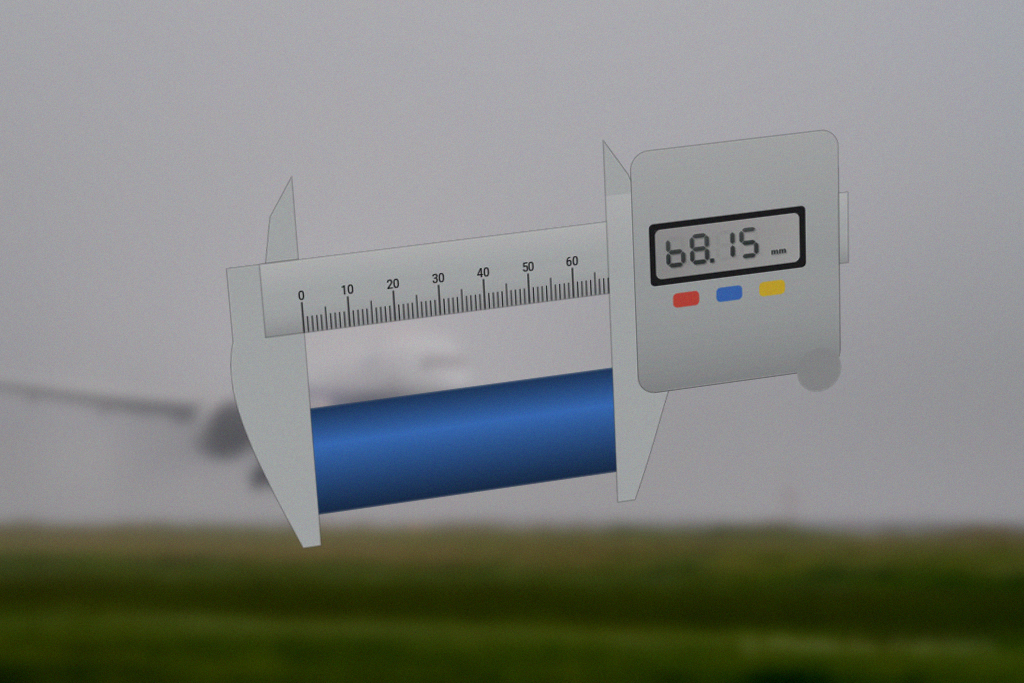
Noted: {"value": 68.15, "unit": "mm"}
